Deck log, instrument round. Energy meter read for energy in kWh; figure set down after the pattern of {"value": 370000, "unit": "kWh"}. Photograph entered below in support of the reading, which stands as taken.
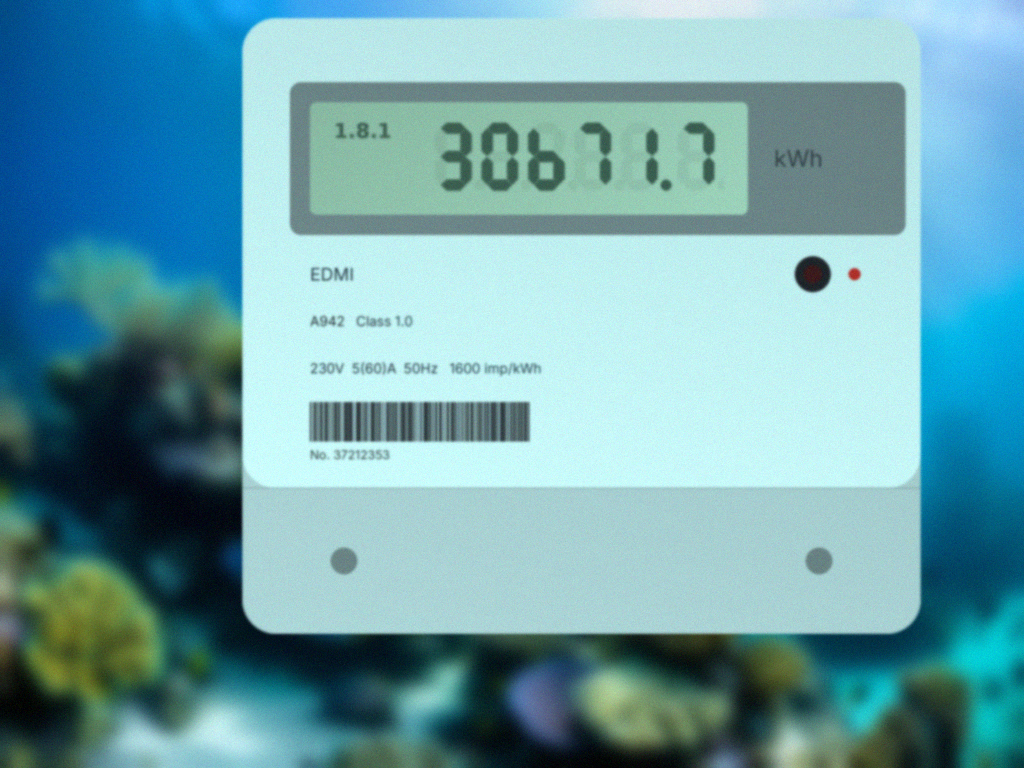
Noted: {"value": 30671.7, "unit": "kWh"}
